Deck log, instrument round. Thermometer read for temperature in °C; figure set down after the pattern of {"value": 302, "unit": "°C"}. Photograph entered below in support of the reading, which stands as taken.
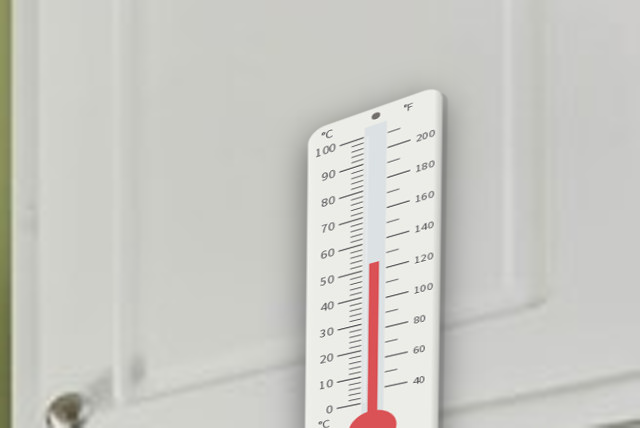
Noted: {"value": 52, "unit": "°C"}
